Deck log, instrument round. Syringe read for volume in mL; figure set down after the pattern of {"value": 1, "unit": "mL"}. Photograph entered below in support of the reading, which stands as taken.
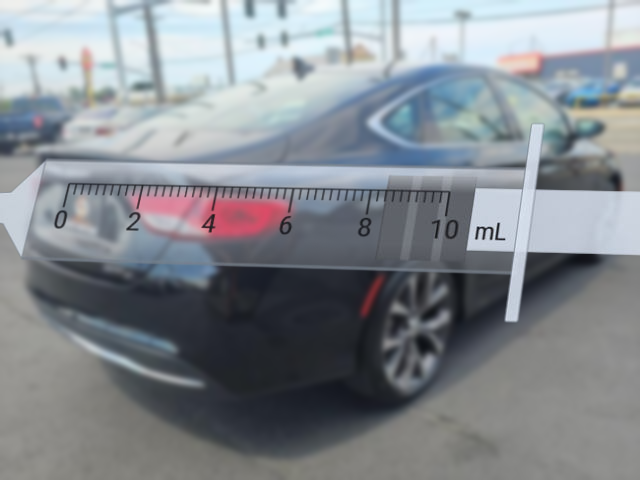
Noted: {"value": 8.4, "unit": "mL"}
